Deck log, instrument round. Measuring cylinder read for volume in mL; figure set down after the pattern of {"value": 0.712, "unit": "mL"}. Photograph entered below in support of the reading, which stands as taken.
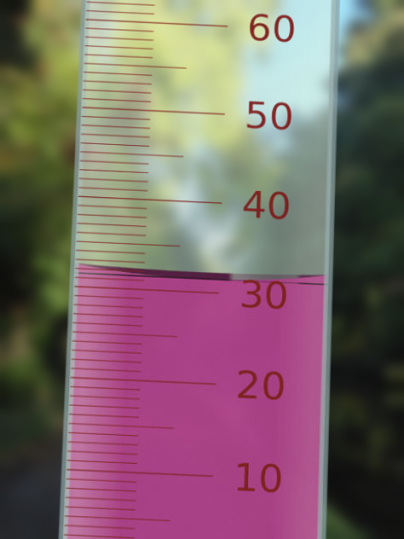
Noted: {"value": 31.5, "unit": "mL"}
